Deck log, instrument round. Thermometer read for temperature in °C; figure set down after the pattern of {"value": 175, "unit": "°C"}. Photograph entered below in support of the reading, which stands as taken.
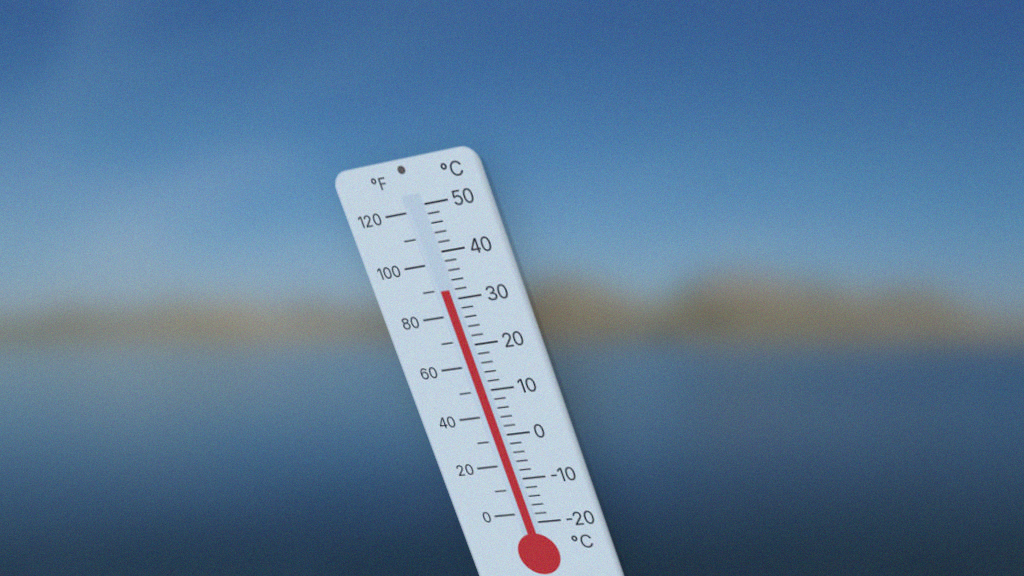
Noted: {"value": 32, "unit": "°C"}
